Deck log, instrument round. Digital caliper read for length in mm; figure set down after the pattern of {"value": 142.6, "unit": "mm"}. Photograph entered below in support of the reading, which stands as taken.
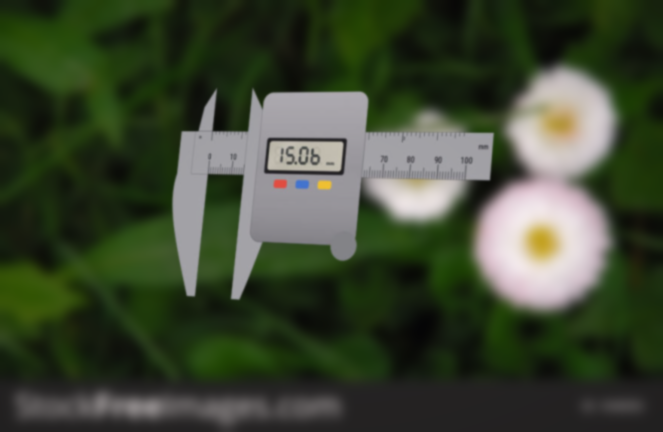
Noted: {"value": 15.06, "unit": "mm"}
